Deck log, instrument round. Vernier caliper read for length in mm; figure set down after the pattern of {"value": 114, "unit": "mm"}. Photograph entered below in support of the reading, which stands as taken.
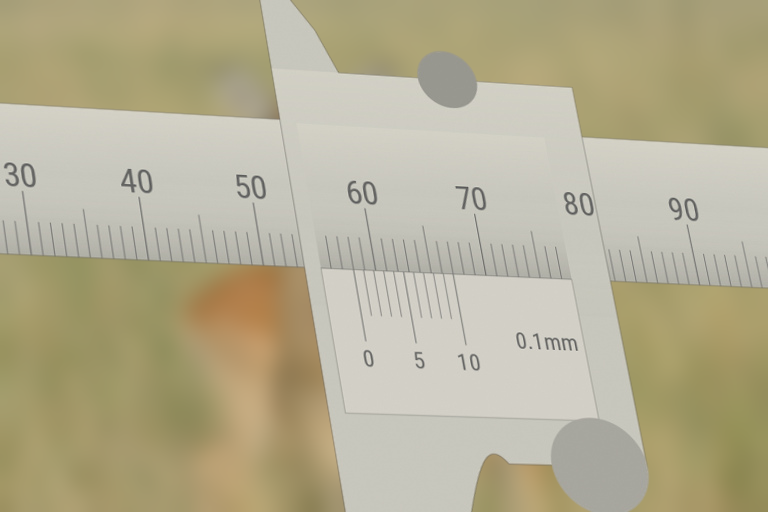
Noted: {"value": 58.0, "unit": "mm"}
